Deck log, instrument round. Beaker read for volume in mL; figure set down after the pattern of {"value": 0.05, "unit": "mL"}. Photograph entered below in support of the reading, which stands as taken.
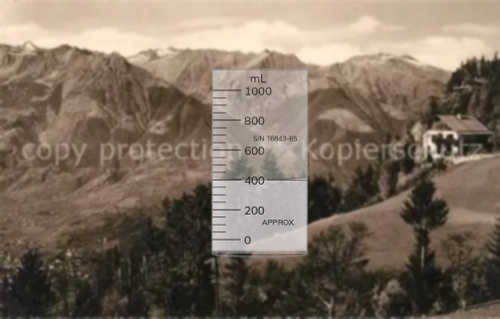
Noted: {"value": 400, "unit": "mL"}
